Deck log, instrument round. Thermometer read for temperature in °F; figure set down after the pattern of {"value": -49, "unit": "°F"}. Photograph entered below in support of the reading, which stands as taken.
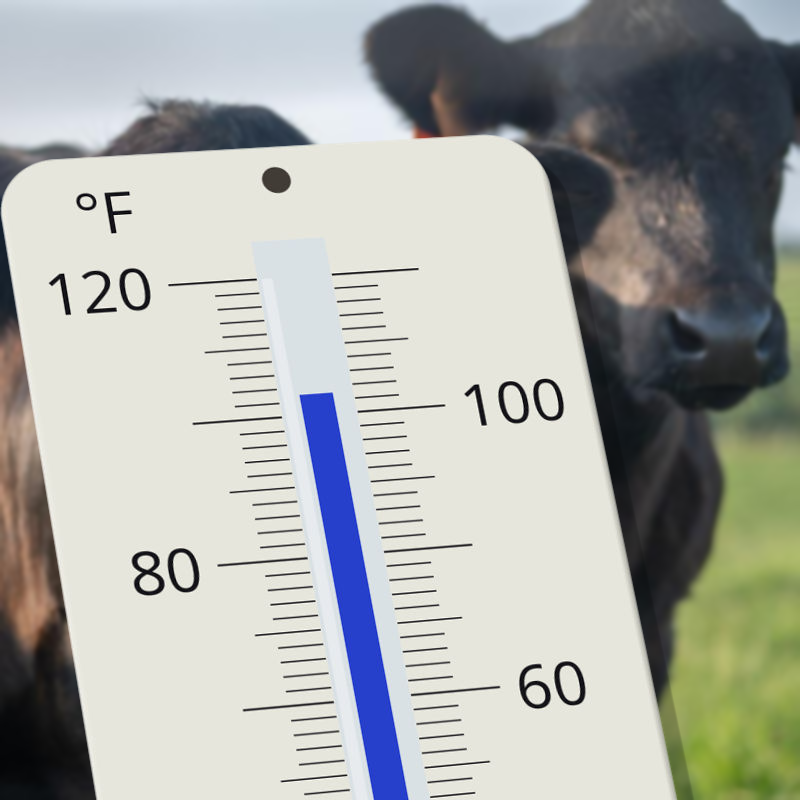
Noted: {"value": 103, "unit": "°F"}
